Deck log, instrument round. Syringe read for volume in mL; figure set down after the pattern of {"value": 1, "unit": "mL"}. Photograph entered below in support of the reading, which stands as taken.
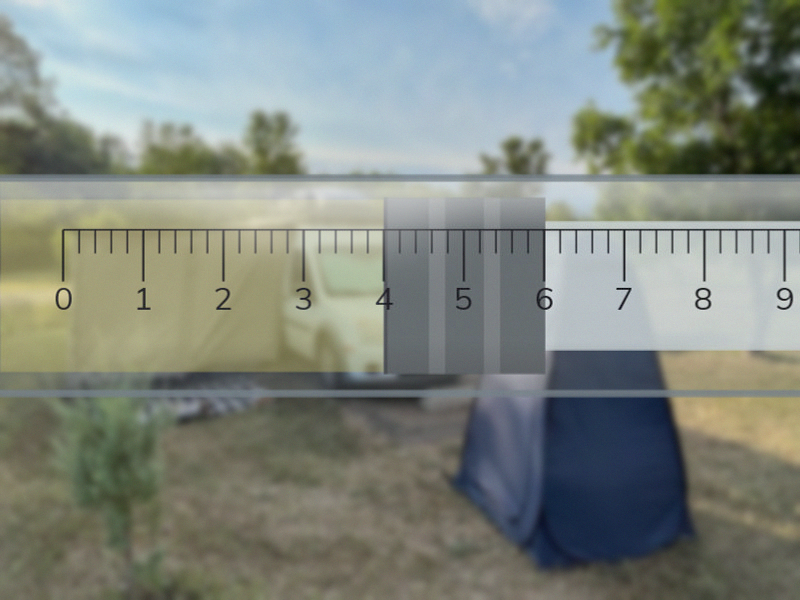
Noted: {"value": 4, "unit": "mL"}
